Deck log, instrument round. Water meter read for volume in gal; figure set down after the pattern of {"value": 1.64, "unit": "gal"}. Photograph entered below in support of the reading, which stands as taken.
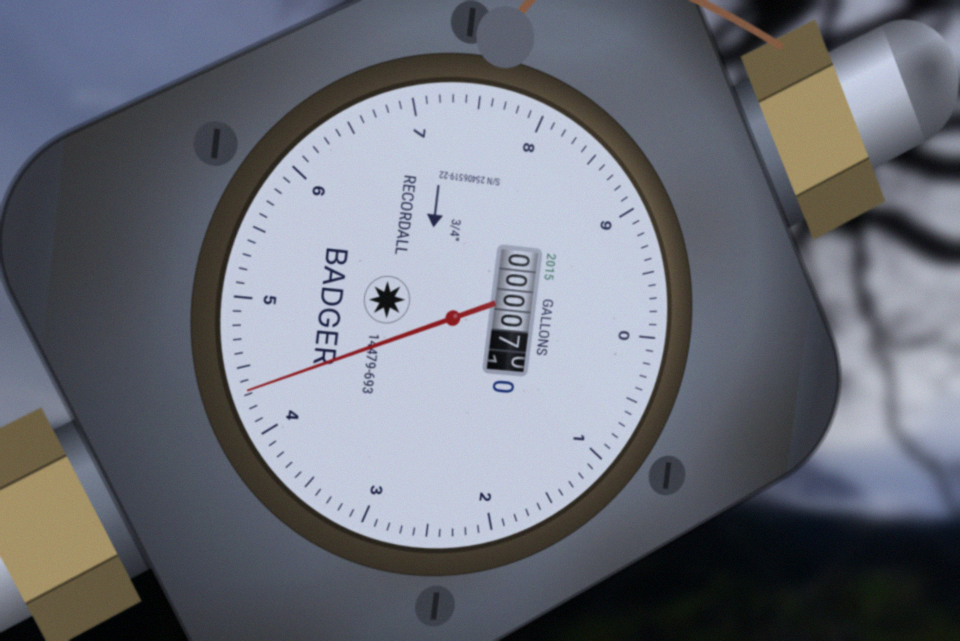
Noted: {"value": 704.3, "unit": "gal"}
